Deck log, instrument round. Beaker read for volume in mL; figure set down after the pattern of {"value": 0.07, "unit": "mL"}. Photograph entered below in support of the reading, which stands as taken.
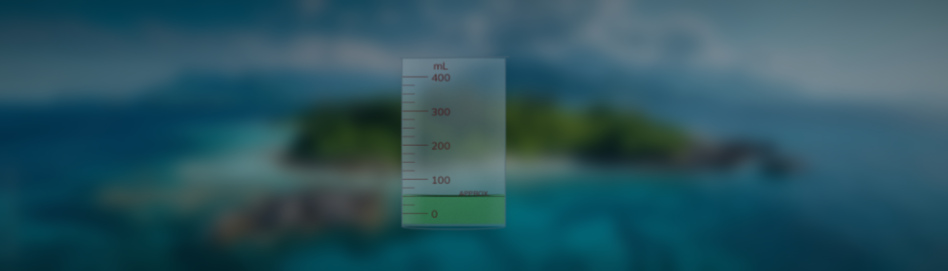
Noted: {"value": 50, "unit": "mL"}
